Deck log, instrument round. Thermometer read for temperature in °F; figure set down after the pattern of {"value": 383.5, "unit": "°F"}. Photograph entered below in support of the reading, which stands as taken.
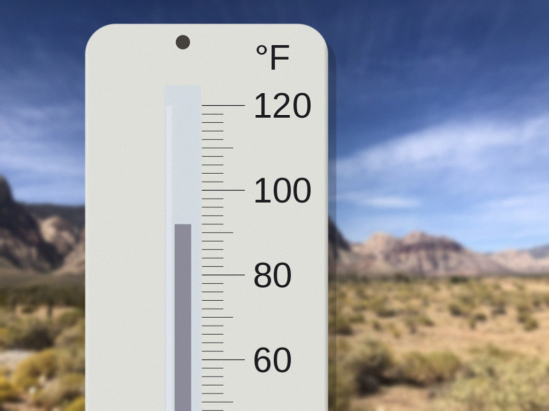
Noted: {"value": 92, "unit": "°F"}
